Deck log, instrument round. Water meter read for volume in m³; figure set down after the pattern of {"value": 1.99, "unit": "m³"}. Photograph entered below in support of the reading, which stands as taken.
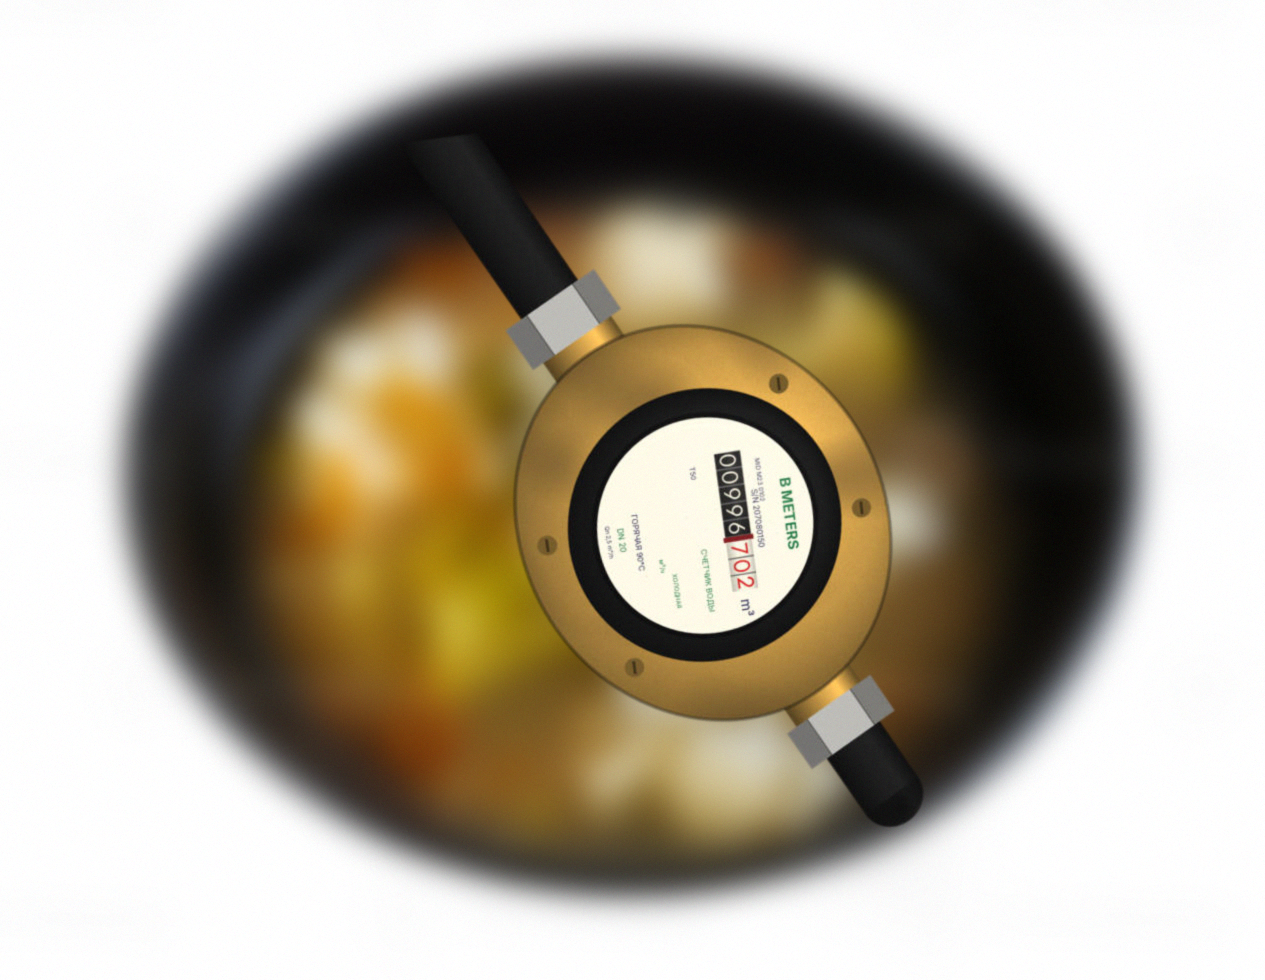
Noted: {"value": 996.702, "unit": "m³"}
